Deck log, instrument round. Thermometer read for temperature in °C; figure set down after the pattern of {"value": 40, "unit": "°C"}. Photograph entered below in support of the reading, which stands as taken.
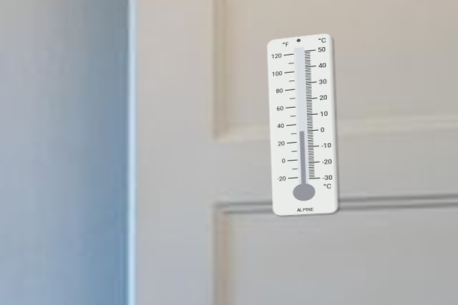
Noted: {"value": 0, "unit": "°C"}
